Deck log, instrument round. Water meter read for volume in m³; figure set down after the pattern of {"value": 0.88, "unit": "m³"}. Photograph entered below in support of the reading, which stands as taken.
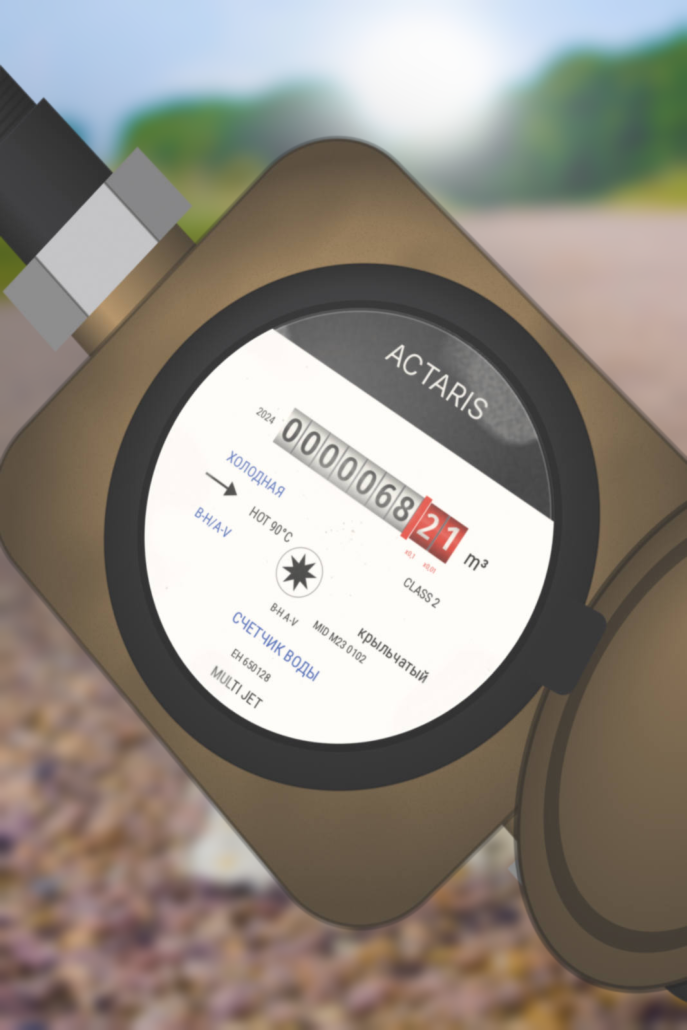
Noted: {"value": 68.21, "unit": "m³"}
